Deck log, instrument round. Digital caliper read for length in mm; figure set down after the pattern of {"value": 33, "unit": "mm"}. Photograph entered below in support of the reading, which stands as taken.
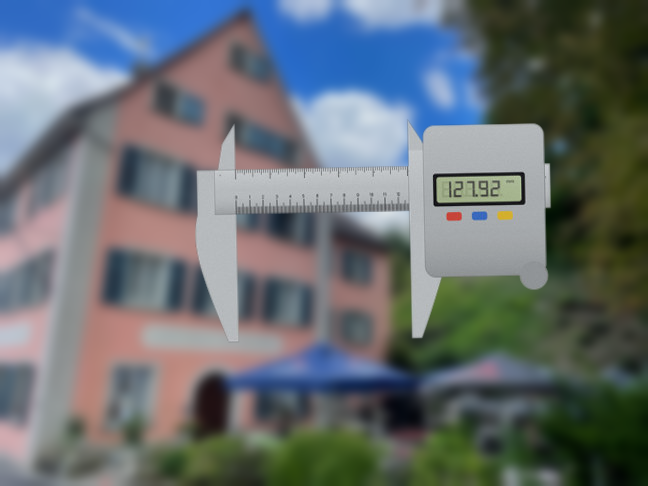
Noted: {"value": 127.92, "unit": "mm"}
